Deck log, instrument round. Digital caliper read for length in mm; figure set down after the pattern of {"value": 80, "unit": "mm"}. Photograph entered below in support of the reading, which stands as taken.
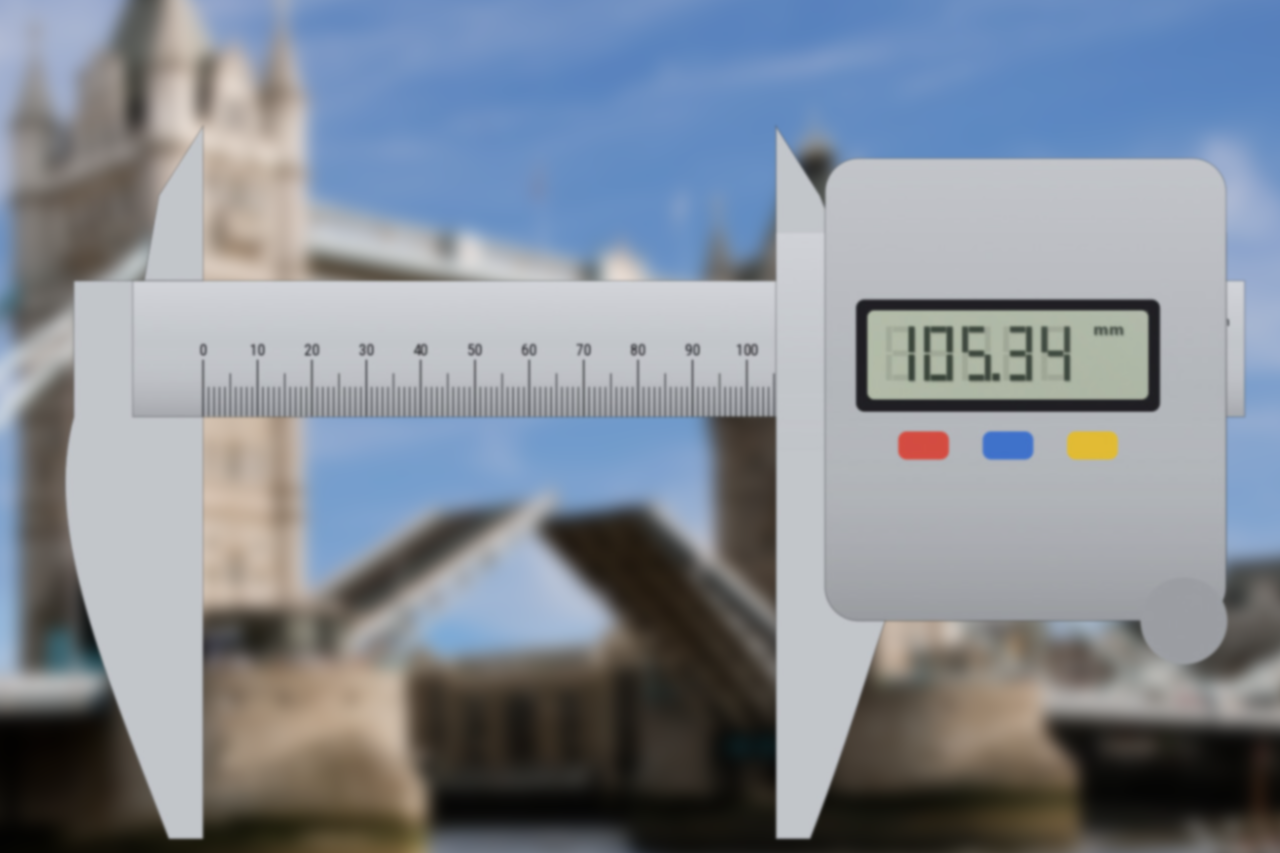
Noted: {"value": 105.34, "unit": "mm"}
